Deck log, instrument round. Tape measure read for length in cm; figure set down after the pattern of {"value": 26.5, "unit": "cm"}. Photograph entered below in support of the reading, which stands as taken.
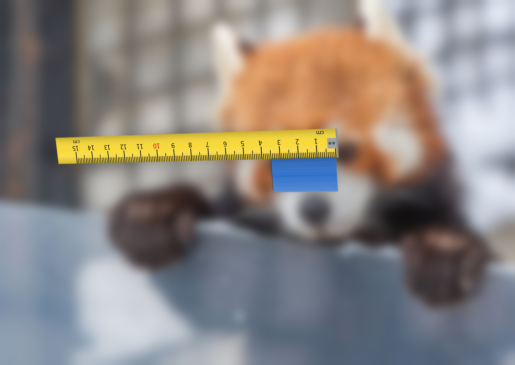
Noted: {"value": 3.5, "unit": "cm"}
